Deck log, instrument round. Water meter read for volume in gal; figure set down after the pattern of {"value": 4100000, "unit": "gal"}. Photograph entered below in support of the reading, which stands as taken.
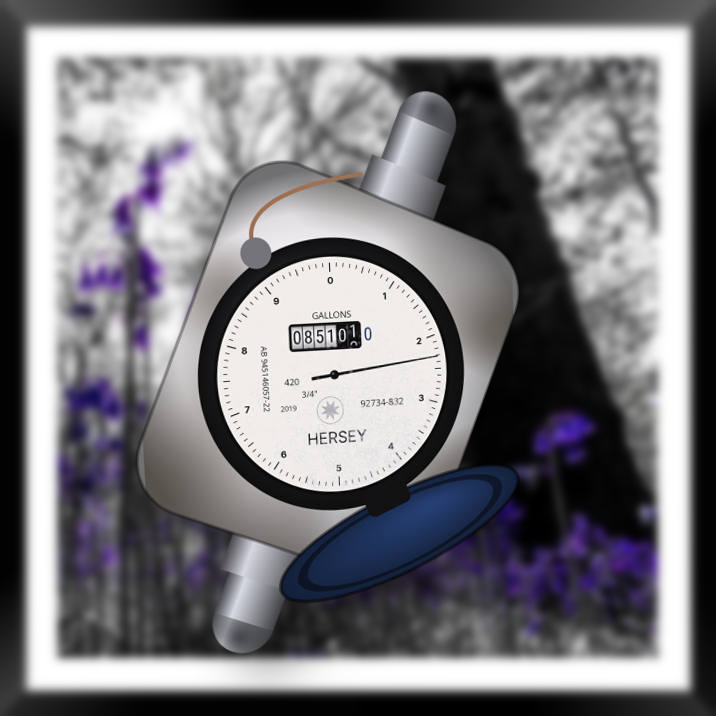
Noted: {"value": 851012.3, "unit": "gal"}
